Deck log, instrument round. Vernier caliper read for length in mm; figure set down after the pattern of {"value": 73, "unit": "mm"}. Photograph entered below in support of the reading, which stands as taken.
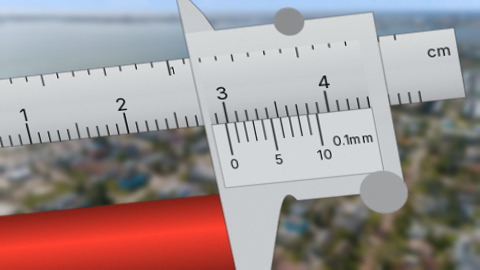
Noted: {"value": 29.8, "unit": "mm"}
